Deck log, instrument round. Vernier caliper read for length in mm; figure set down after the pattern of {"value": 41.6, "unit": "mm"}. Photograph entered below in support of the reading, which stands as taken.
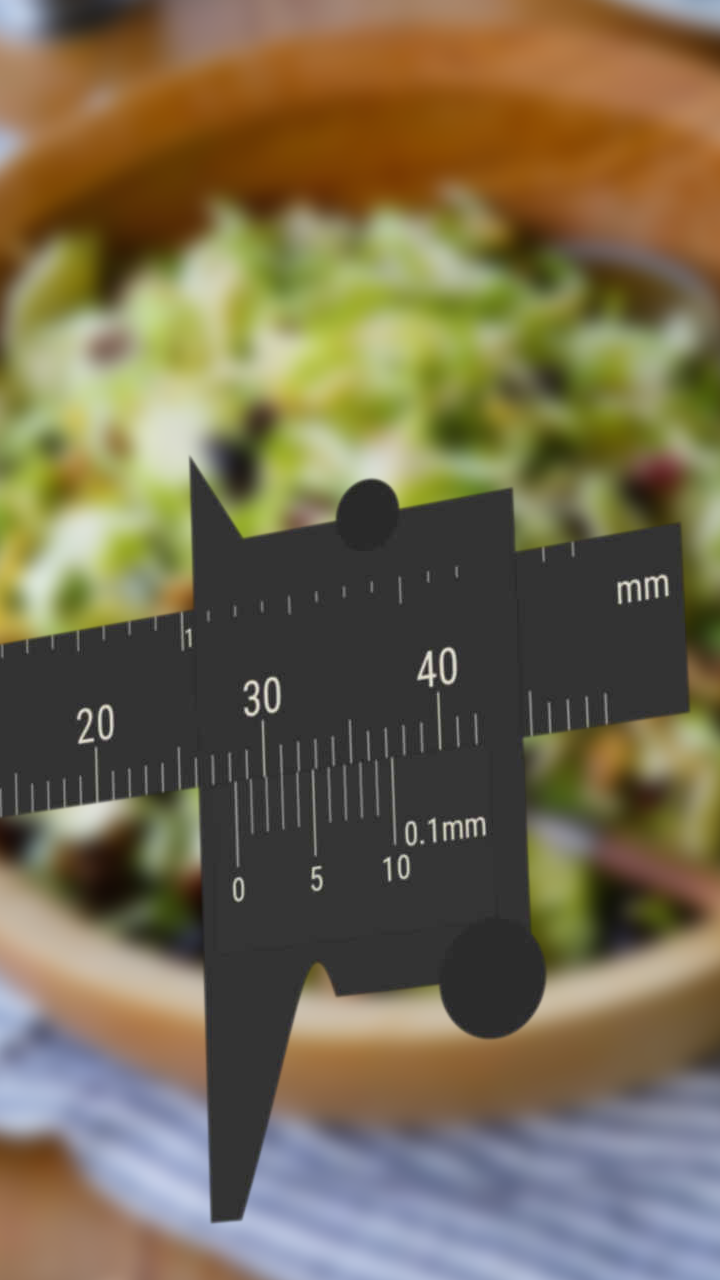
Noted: {"value": 28.3, "unit": "mm"}
